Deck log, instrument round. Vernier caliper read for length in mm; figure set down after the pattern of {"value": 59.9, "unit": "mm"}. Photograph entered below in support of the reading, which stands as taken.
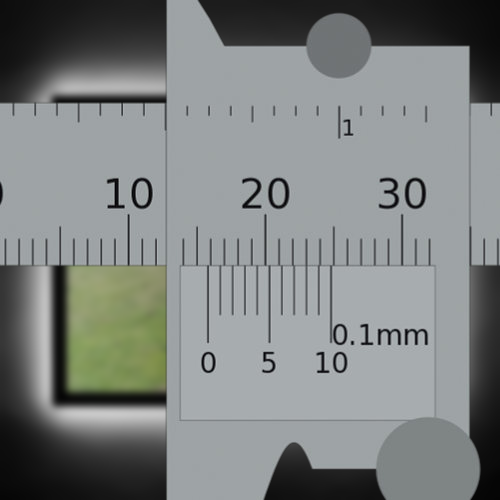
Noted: {"value": 15.8, "unit": "mm"}
